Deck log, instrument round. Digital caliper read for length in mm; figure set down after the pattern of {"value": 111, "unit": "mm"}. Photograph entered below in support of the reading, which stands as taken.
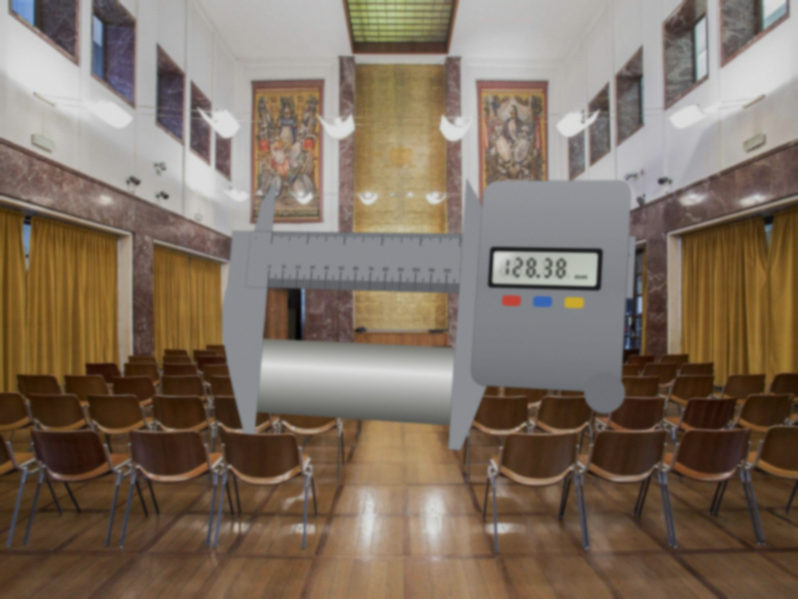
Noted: {"value": 128.38, "unit": "mm"}
